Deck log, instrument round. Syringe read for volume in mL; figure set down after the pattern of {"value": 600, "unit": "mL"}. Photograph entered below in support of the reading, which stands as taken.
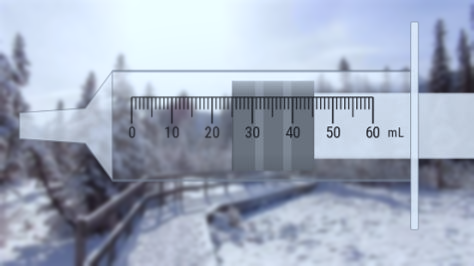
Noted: {"value": 25, "unit": "mL"}
